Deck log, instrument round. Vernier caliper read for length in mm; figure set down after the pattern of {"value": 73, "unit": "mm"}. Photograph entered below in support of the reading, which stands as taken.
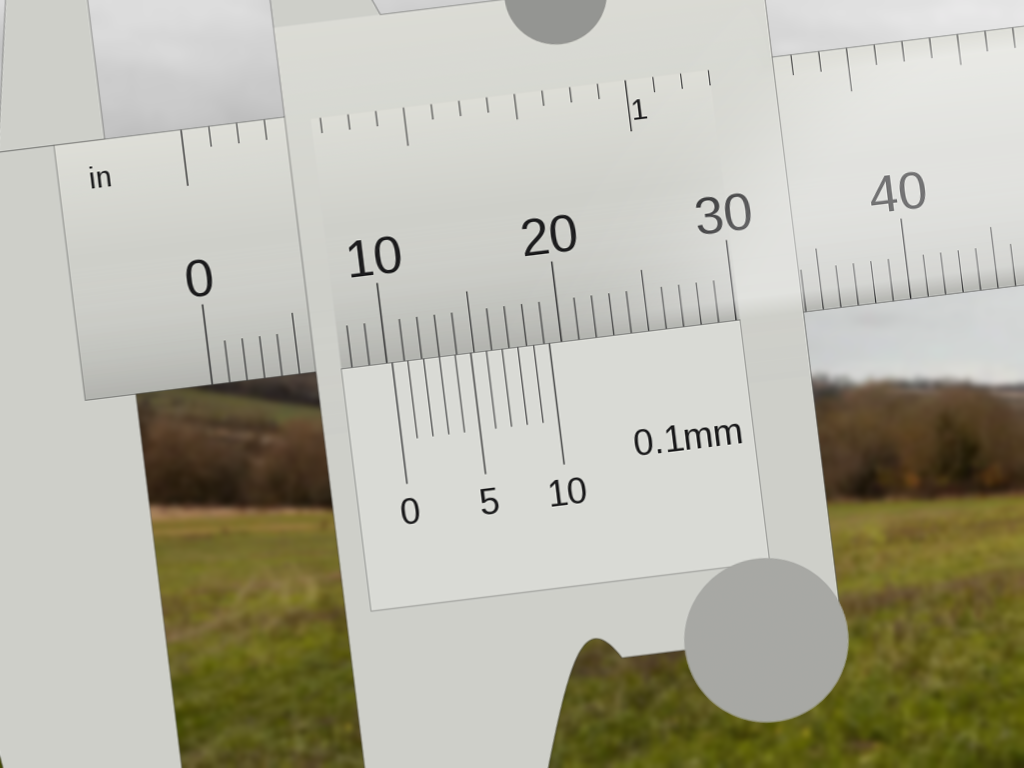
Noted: {"value": 10.3, "unit": "mm"}
